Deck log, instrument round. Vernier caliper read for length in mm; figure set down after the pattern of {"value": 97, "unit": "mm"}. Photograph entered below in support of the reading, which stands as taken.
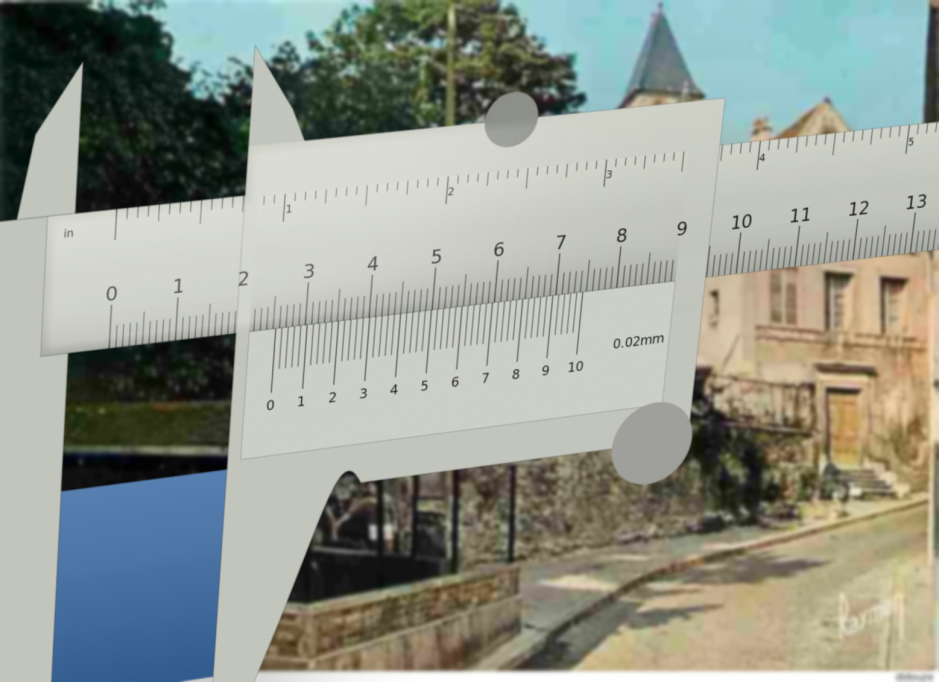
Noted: {"value": 25.4, "unit": "mm"}
